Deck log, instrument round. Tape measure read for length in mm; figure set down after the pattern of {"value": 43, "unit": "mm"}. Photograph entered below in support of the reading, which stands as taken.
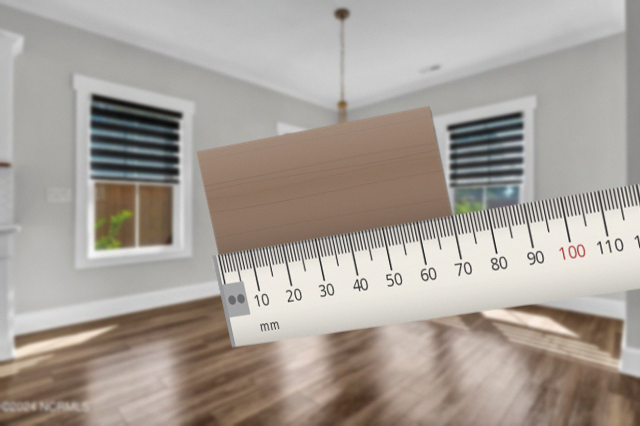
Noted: {"value": 70, "unit": "mm"}
